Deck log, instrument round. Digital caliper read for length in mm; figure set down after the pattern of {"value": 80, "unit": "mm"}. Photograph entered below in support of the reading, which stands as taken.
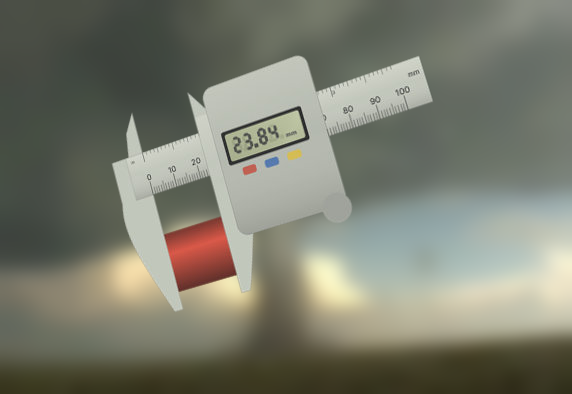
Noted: {"value": 23.84, "unit": "mm"}
